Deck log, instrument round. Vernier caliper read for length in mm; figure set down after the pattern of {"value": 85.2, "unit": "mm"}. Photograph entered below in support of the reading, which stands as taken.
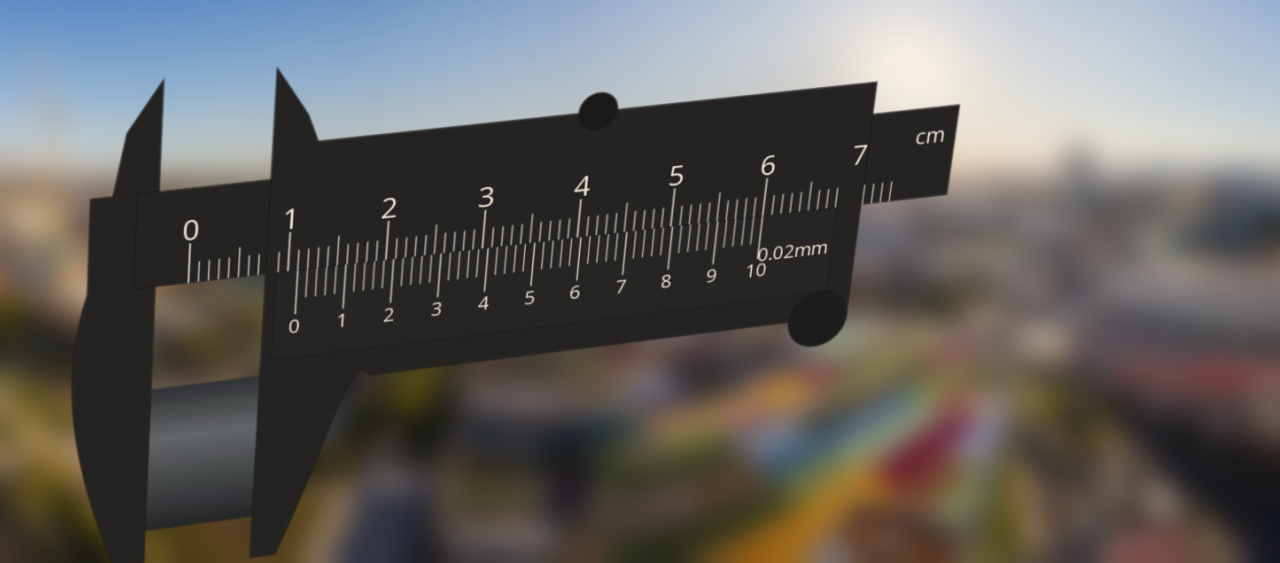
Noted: {"value": 11.0, "unit": "mm"}
